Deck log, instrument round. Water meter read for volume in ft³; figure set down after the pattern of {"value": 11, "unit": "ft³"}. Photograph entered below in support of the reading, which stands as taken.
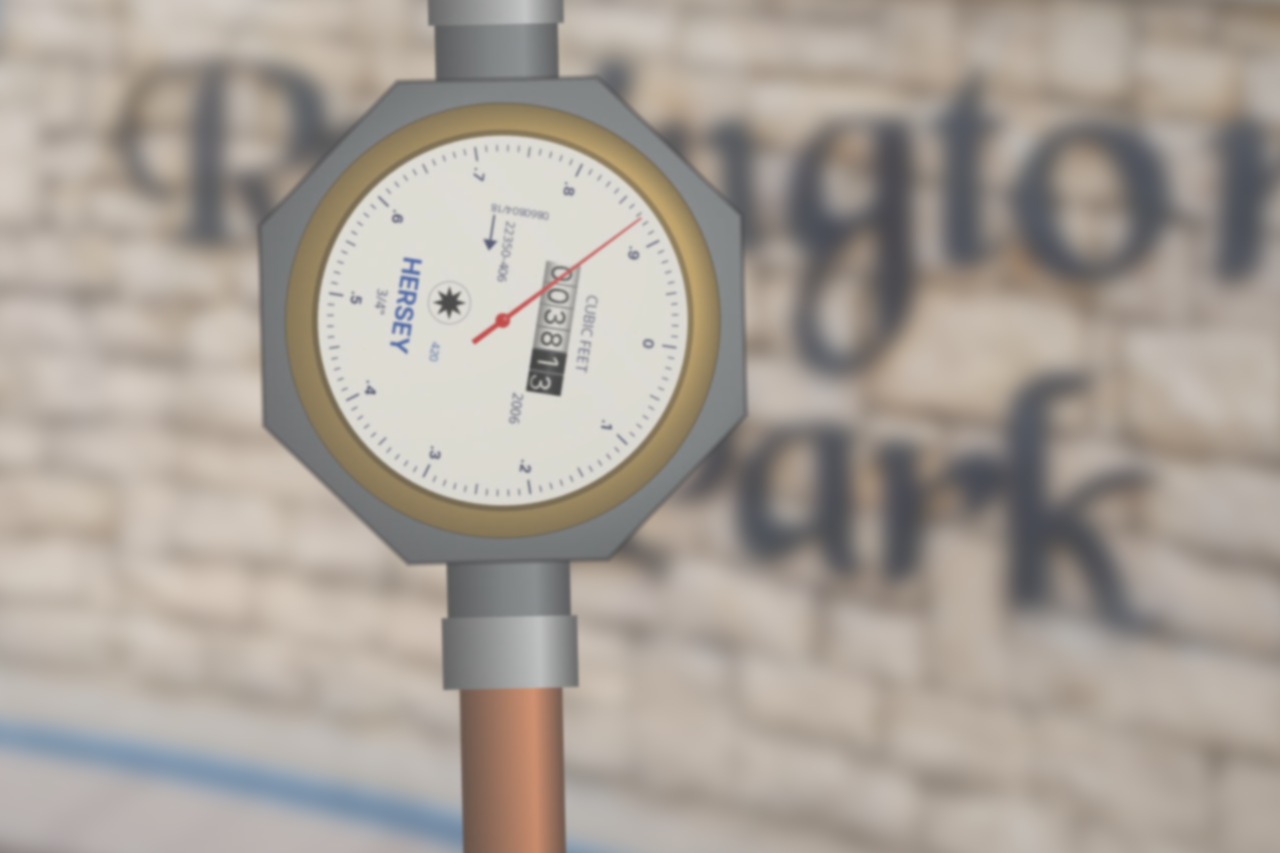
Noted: {"value": 3812.87, "unit": "ft³"}
